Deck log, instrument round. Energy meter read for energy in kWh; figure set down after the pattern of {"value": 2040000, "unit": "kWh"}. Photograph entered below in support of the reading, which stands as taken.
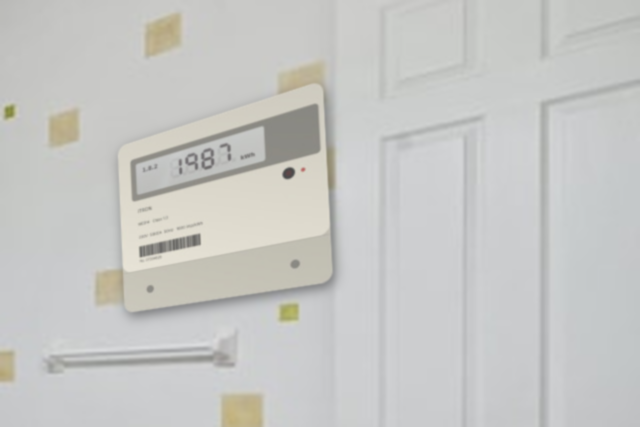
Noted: {"value": 1987, "unit": "kWh"}
